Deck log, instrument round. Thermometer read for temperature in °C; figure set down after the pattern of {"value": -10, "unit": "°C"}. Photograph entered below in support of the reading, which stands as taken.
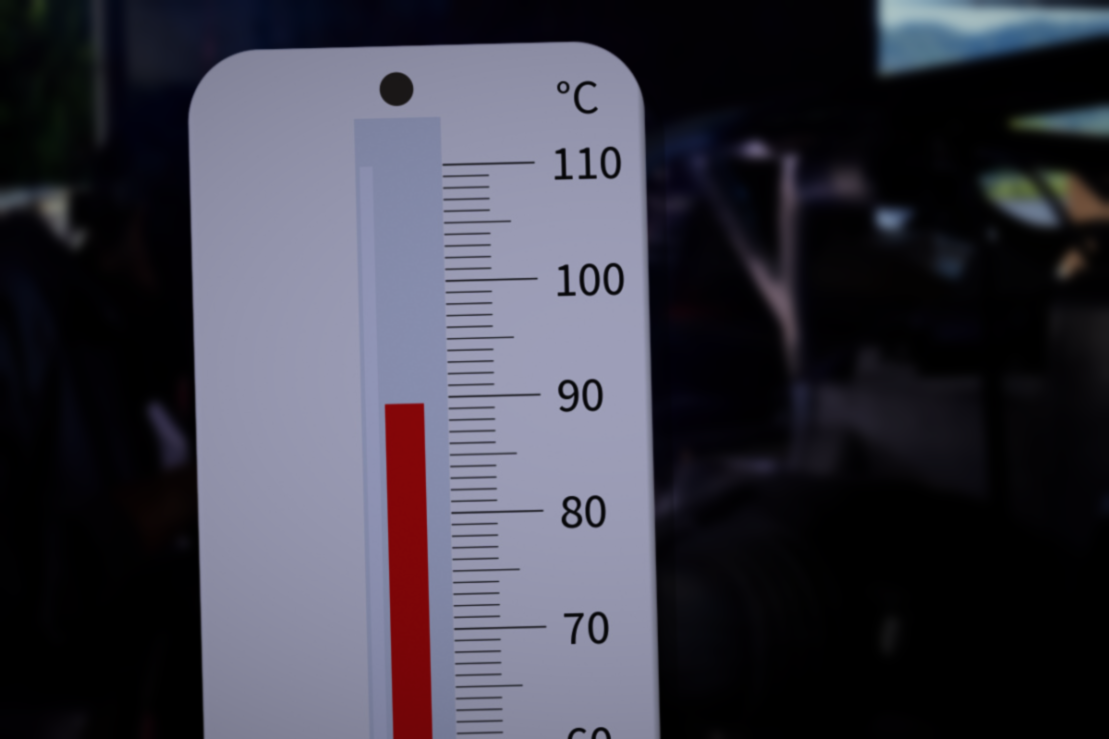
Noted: {"value": 89.5, "unit": "°C"}
